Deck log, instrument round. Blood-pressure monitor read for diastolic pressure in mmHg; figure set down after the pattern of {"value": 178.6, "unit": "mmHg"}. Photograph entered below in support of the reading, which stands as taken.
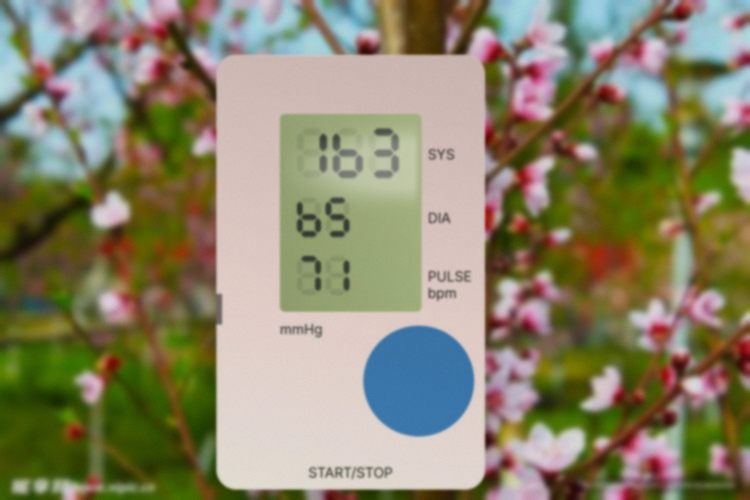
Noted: {"value": 65, "unit": "mmHg"}
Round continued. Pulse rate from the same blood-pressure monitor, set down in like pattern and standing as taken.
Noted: {"value": 71, "unit": "bpm"}
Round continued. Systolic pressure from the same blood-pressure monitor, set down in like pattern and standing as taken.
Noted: {"value": 163, "unit": "mmHg"}
